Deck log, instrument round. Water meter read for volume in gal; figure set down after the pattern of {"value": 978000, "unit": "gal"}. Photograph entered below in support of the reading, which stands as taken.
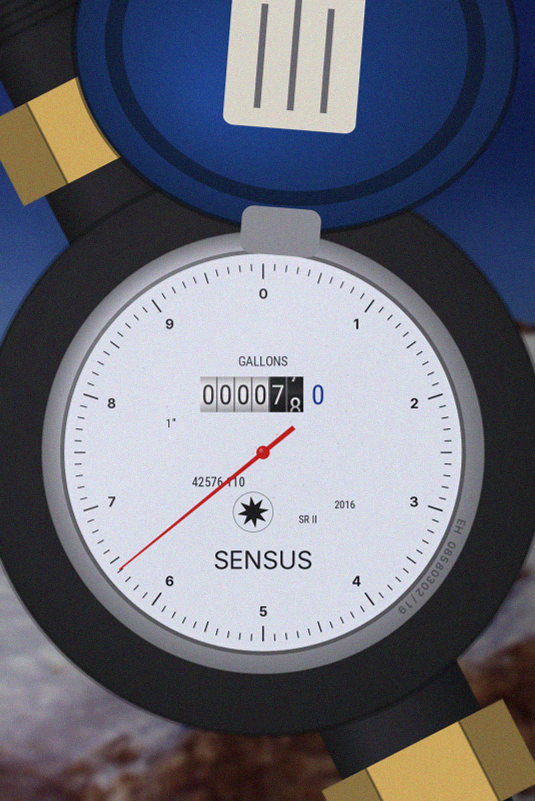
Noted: {"value": 776.4, "unit": "gal"}
